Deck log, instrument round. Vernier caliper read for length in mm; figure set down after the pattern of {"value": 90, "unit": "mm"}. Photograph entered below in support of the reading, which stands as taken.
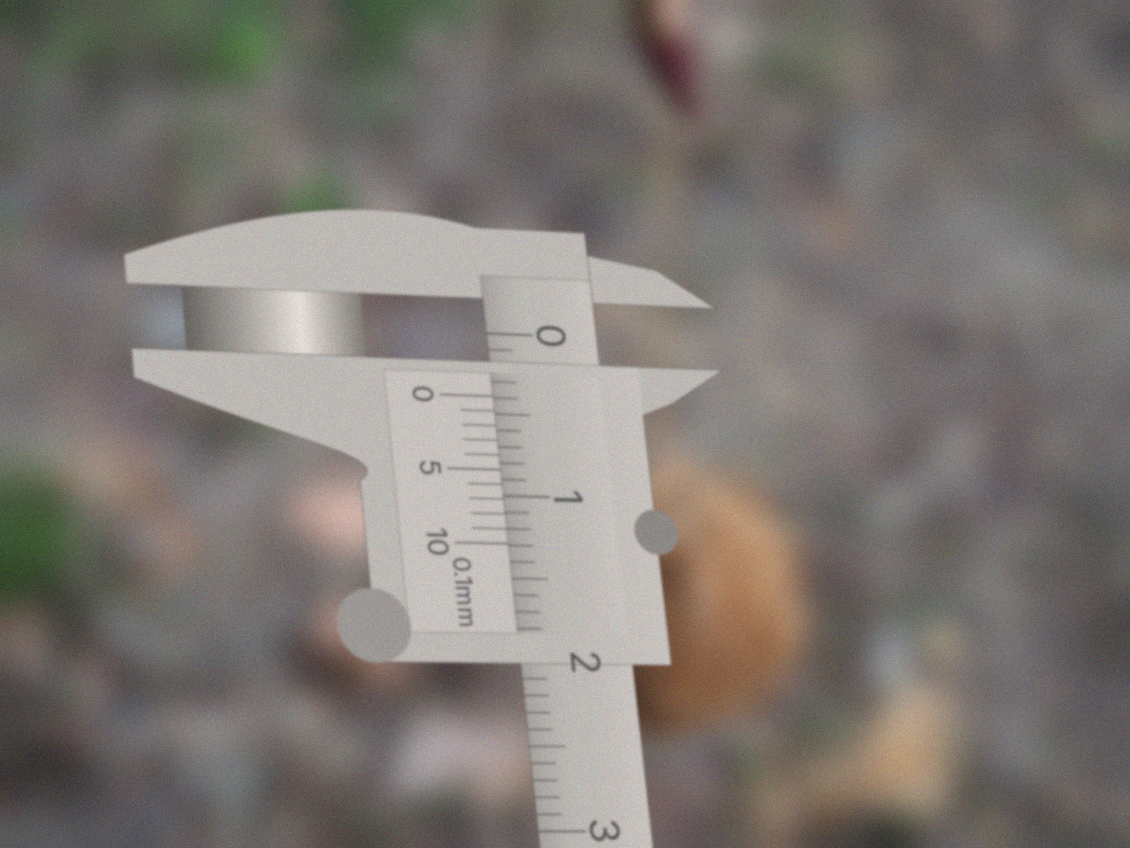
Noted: {"value": 3.9, "unit": "mm"}
